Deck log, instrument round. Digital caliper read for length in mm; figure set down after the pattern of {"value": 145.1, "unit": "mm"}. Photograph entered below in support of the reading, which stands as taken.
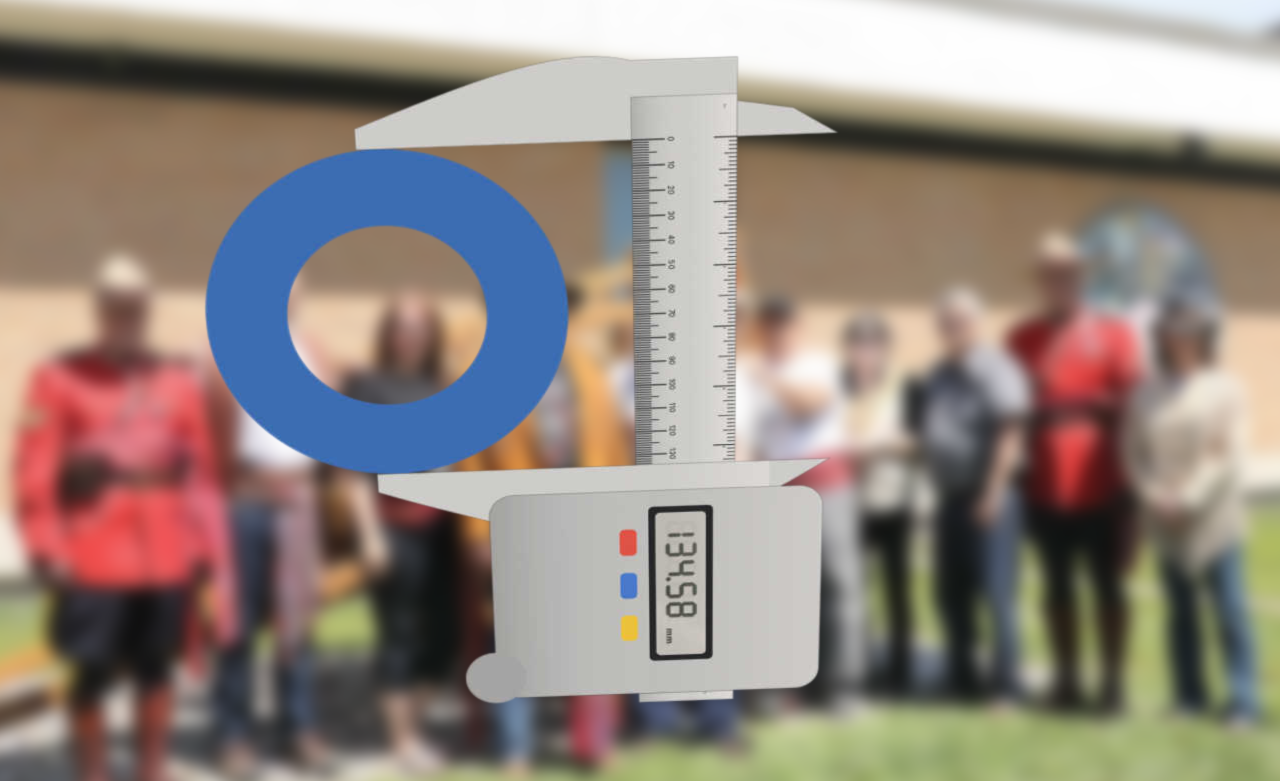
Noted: {"value": 134.58, "unit": "mm"}
